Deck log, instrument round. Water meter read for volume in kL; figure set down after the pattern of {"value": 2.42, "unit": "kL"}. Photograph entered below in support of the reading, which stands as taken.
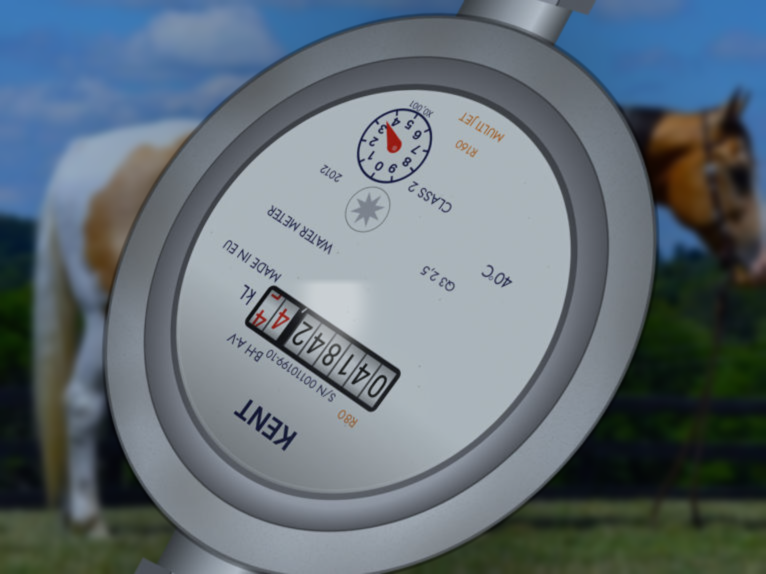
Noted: {"value": 41842.443, "unit": "kL"}
